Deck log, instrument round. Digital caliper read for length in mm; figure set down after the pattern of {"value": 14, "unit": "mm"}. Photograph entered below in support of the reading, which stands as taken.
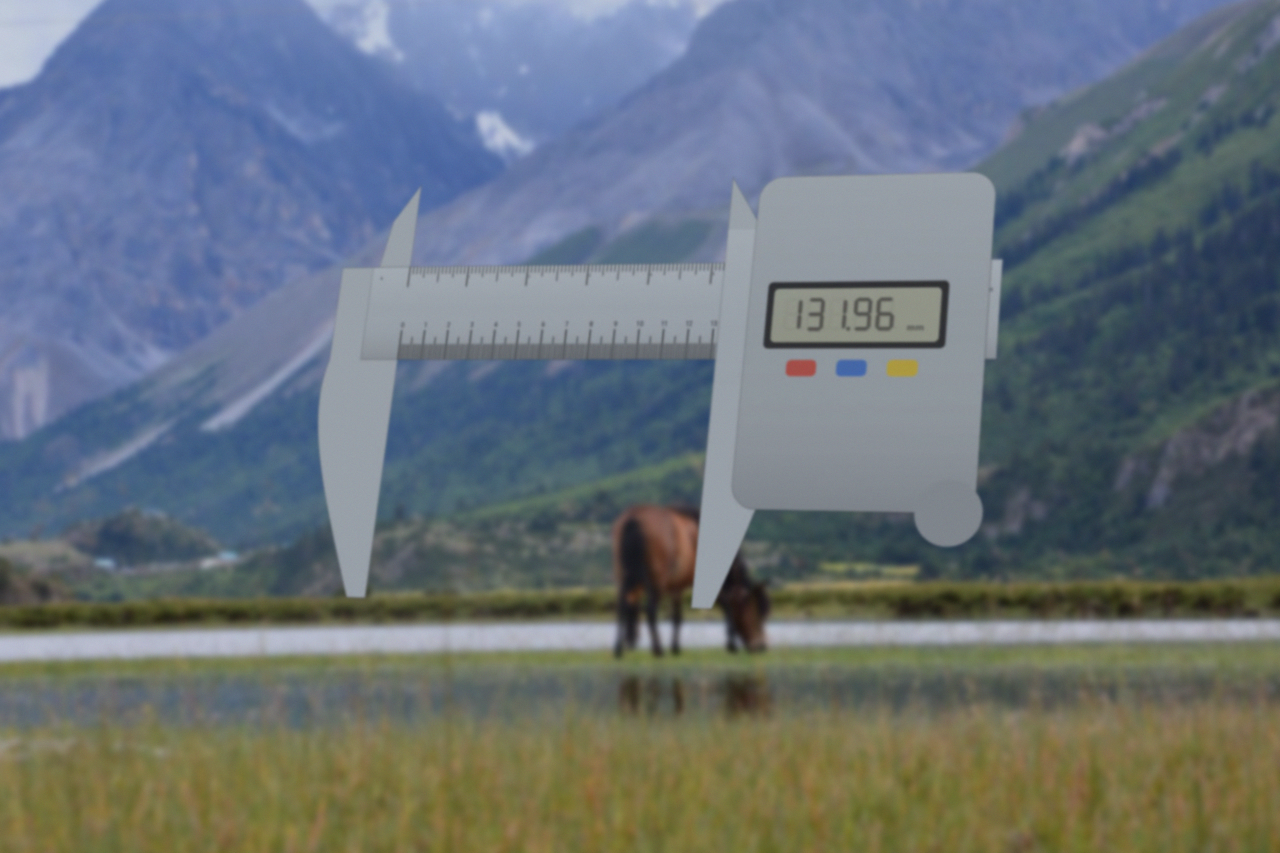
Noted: {"value": 131.96, "unit": "mm"}
